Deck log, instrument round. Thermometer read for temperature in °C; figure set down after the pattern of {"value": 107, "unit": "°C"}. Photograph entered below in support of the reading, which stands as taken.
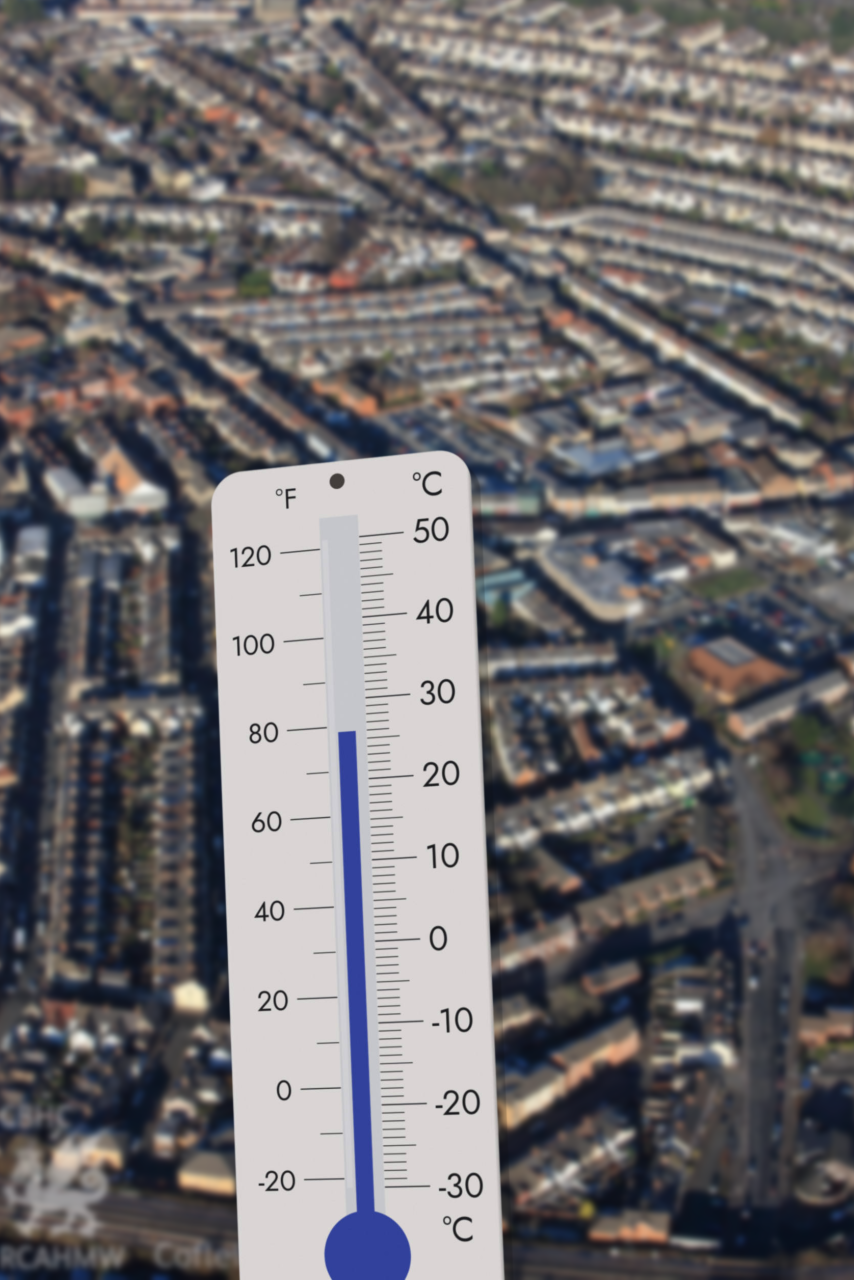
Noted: {"value": 26, "unit": "°C"}
